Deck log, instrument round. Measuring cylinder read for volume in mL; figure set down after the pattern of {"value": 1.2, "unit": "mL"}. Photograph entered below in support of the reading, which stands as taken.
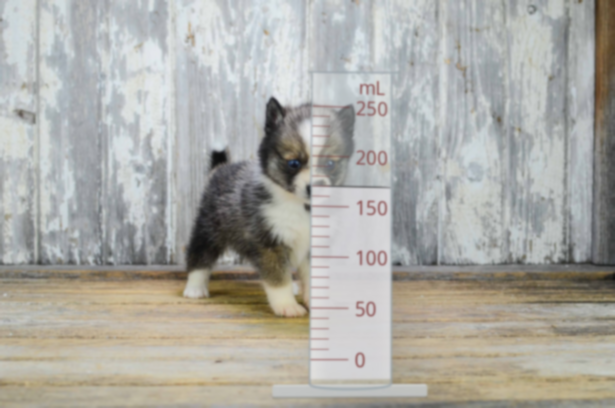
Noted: {"value": 170, "unit": "mL"}
